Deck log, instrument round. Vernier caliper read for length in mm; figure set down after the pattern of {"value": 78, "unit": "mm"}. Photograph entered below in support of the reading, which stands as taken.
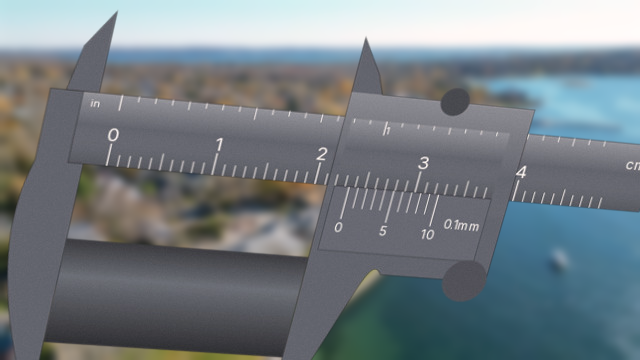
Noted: {"value": 23.4, "unit": "mm"}
